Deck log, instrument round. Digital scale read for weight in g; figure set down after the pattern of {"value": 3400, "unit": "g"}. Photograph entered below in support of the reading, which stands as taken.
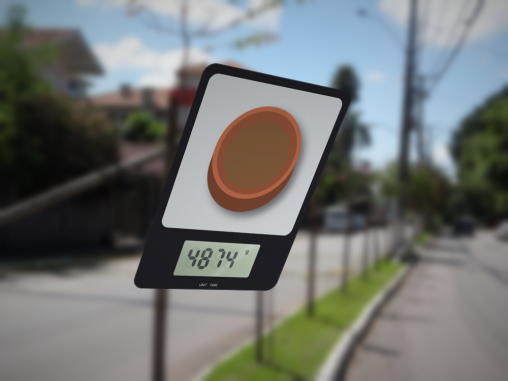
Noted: {"value": 4874, "unit": "g"}
